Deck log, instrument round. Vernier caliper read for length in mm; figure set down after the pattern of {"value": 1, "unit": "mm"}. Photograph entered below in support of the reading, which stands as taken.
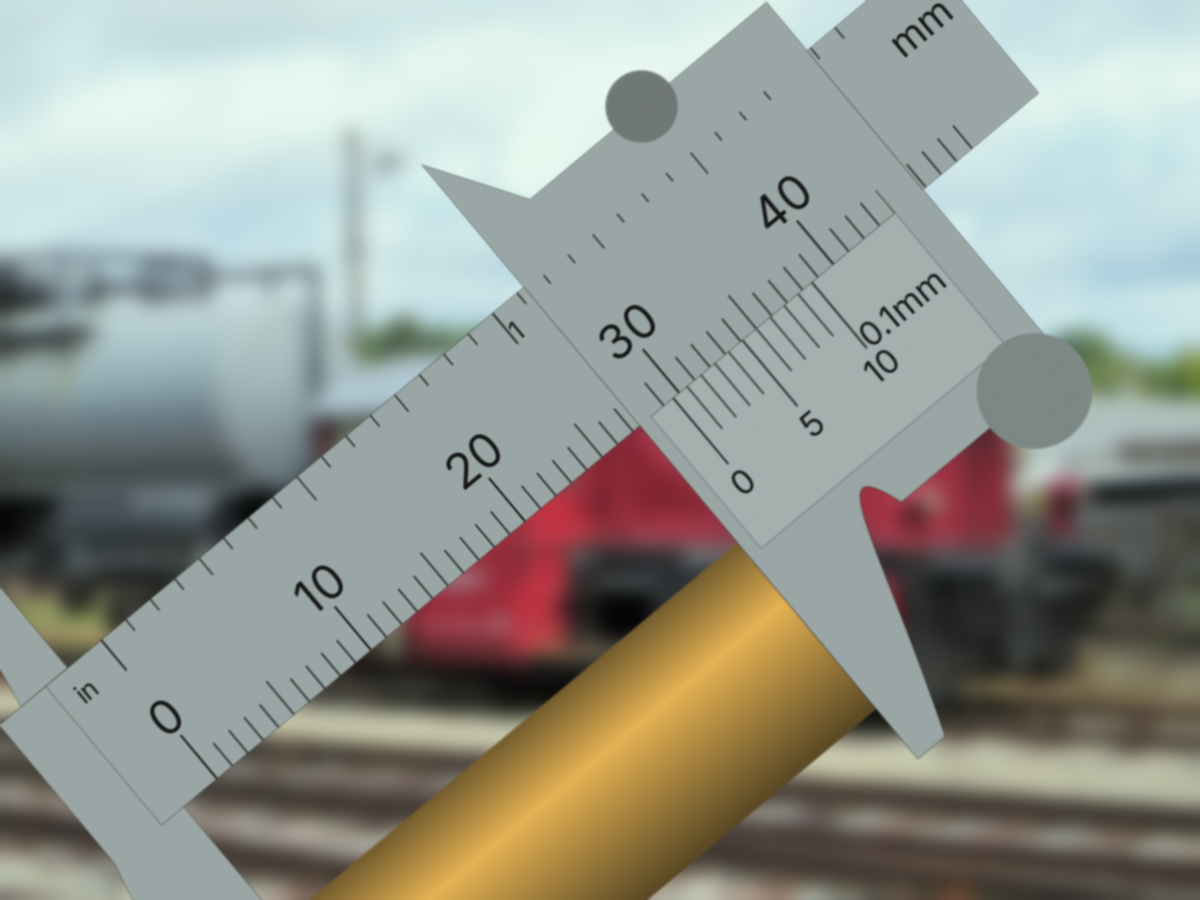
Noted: {"value": 29.6, "unit": "mm"}
